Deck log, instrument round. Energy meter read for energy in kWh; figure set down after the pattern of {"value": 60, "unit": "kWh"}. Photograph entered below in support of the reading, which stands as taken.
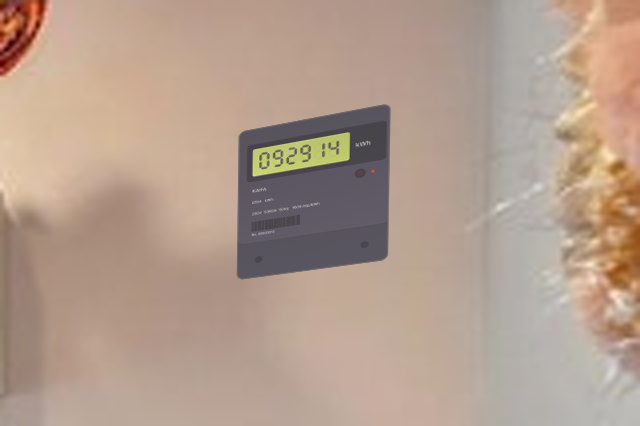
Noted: {"value": 92914, "unit": "kWh"}
